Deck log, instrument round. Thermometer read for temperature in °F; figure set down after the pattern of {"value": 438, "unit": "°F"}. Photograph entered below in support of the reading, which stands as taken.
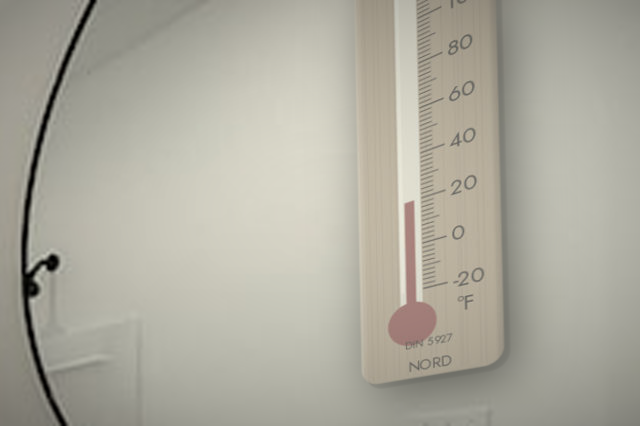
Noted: {"value": 20, "unit": "°F"}
